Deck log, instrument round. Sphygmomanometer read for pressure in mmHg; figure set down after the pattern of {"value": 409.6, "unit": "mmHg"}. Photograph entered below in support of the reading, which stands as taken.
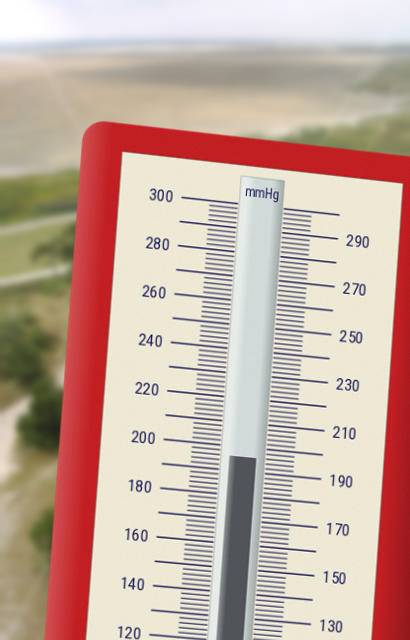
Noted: {"value": 196, "unit": "mmHg"}
